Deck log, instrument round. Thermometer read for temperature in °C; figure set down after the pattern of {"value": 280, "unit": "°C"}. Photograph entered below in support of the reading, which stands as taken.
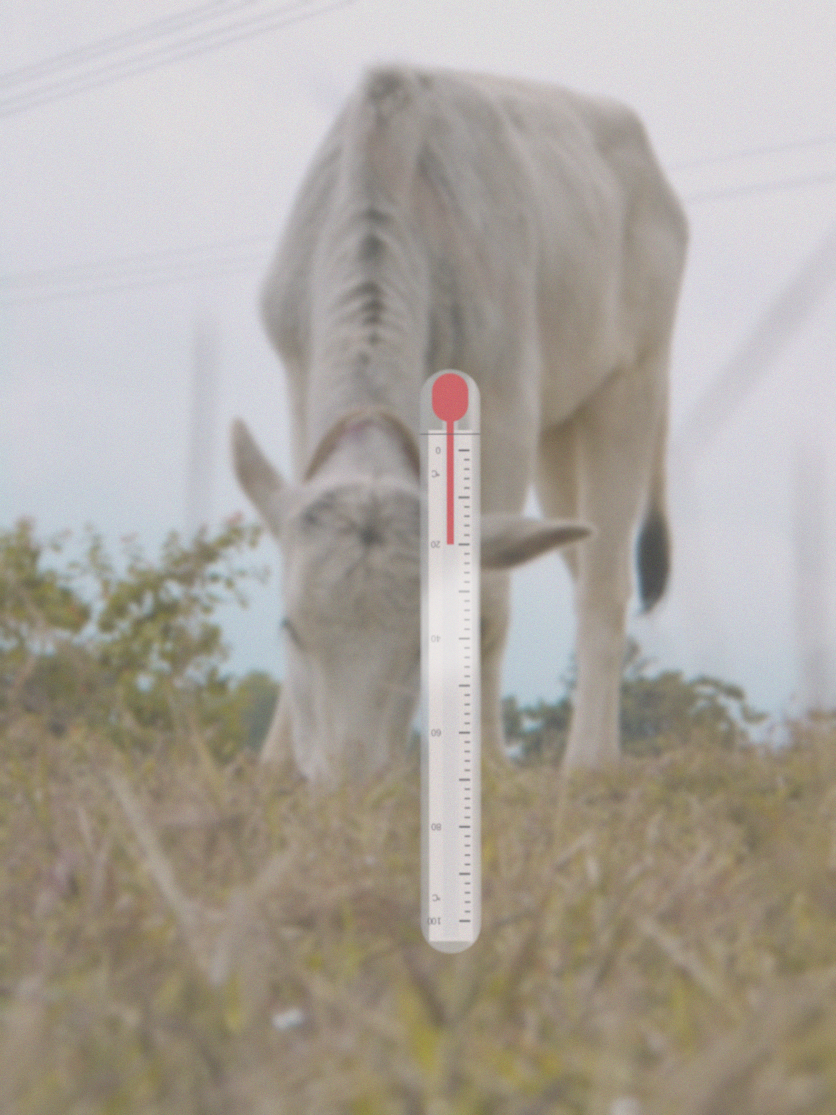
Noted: {"value": 20, "unit": "°C"}
